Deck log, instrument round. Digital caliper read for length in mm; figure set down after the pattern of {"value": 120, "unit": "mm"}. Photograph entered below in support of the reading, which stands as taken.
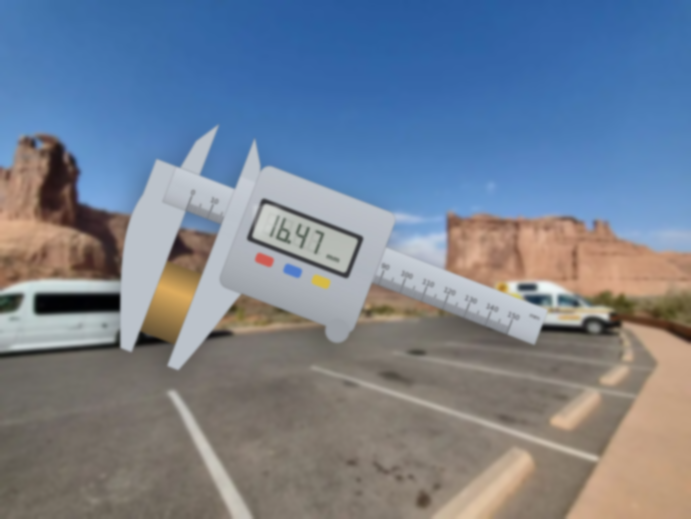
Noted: {"value": 16.47, "unit": "mm"}
